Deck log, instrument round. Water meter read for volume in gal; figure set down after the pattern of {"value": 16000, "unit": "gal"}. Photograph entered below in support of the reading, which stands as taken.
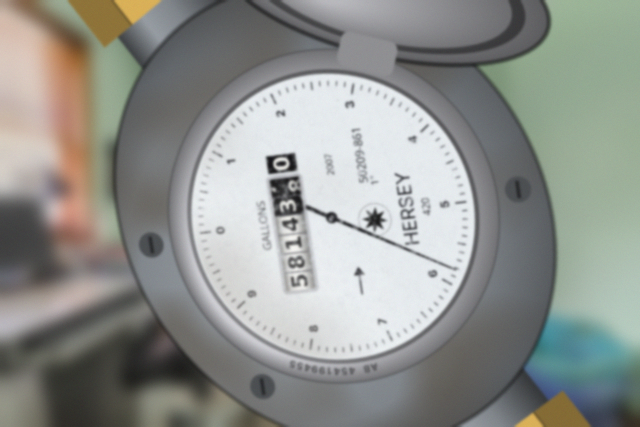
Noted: {"value": 5814375.8, "unit": "gal"}
